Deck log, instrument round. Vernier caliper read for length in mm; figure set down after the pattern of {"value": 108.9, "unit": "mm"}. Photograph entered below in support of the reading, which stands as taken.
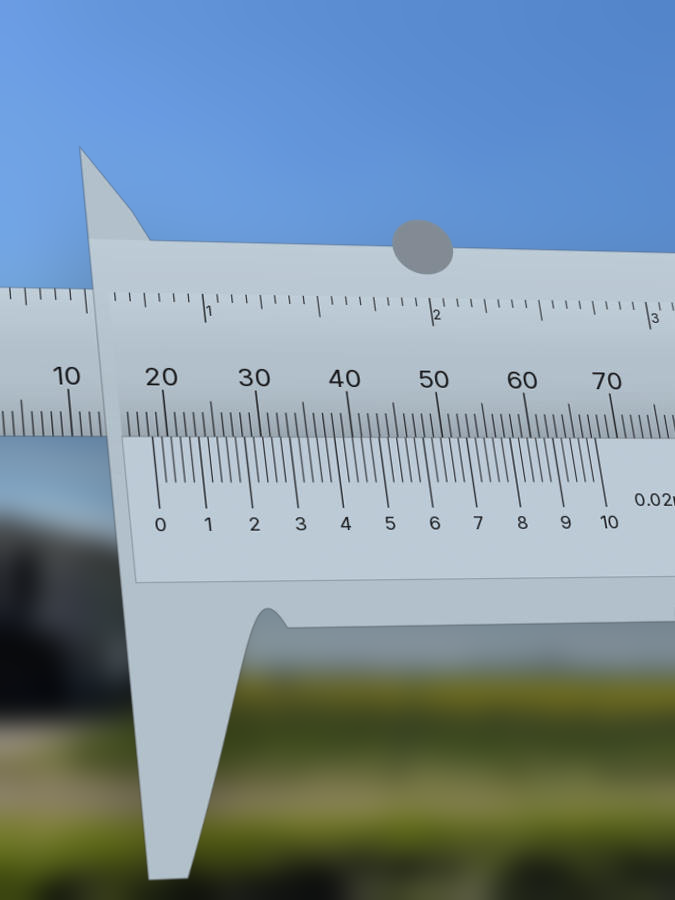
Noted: {"value": 18.4, "unit": "mm"}
